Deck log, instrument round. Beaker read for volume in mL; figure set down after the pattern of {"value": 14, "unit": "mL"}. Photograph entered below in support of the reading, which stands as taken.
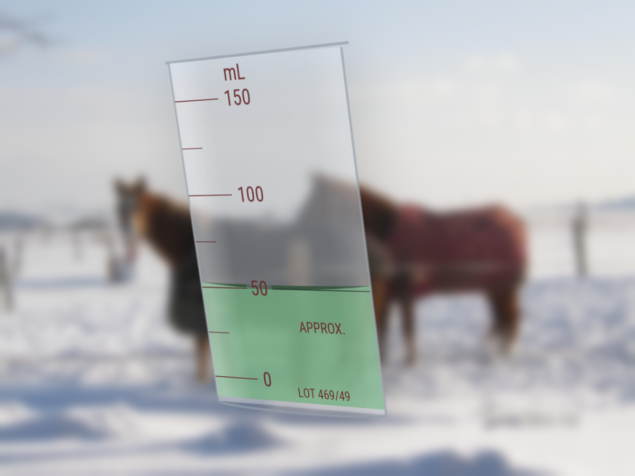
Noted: {"value": 50, "unit": "mL"}
